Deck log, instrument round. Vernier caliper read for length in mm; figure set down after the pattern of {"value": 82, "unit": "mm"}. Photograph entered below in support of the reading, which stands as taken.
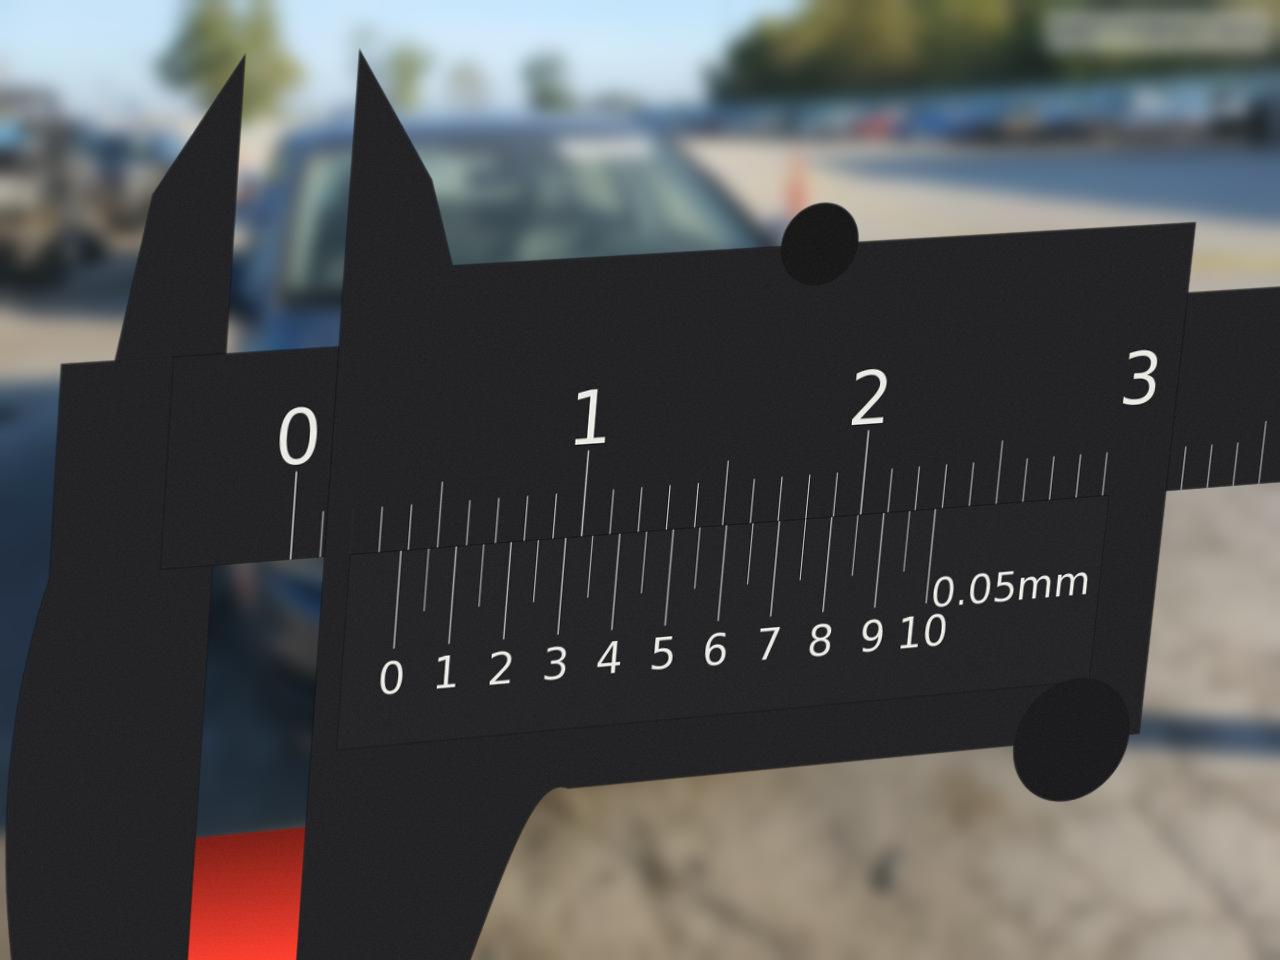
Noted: {"value": 3.75, "unit": "mm"}
